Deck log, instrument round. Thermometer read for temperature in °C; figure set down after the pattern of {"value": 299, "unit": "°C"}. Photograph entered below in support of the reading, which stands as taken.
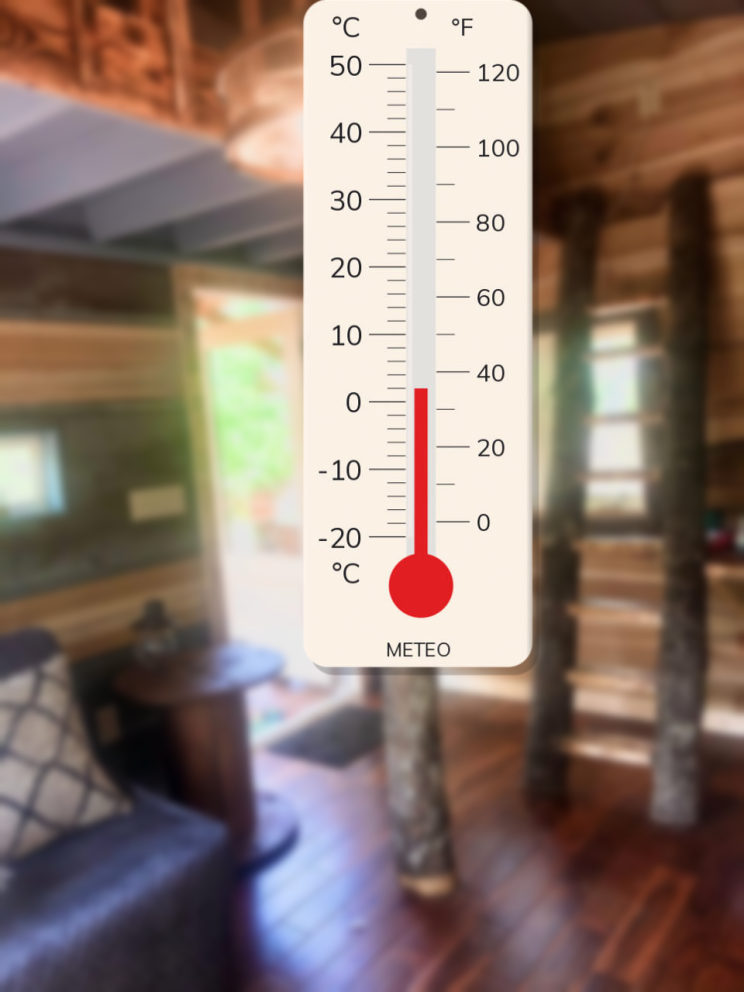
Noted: {"value": 2, "unit": "°C"}
